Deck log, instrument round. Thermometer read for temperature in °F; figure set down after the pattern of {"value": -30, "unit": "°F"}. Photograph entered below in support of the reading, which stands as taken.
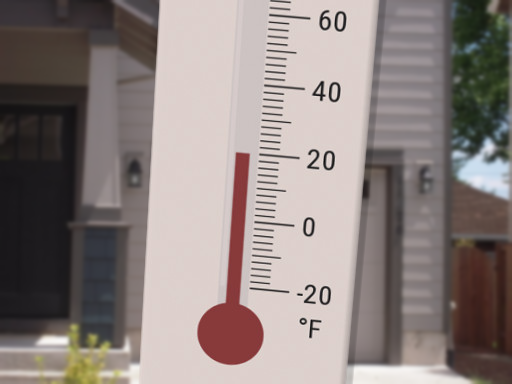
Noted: {"value": 20, "unit": "°F"}
